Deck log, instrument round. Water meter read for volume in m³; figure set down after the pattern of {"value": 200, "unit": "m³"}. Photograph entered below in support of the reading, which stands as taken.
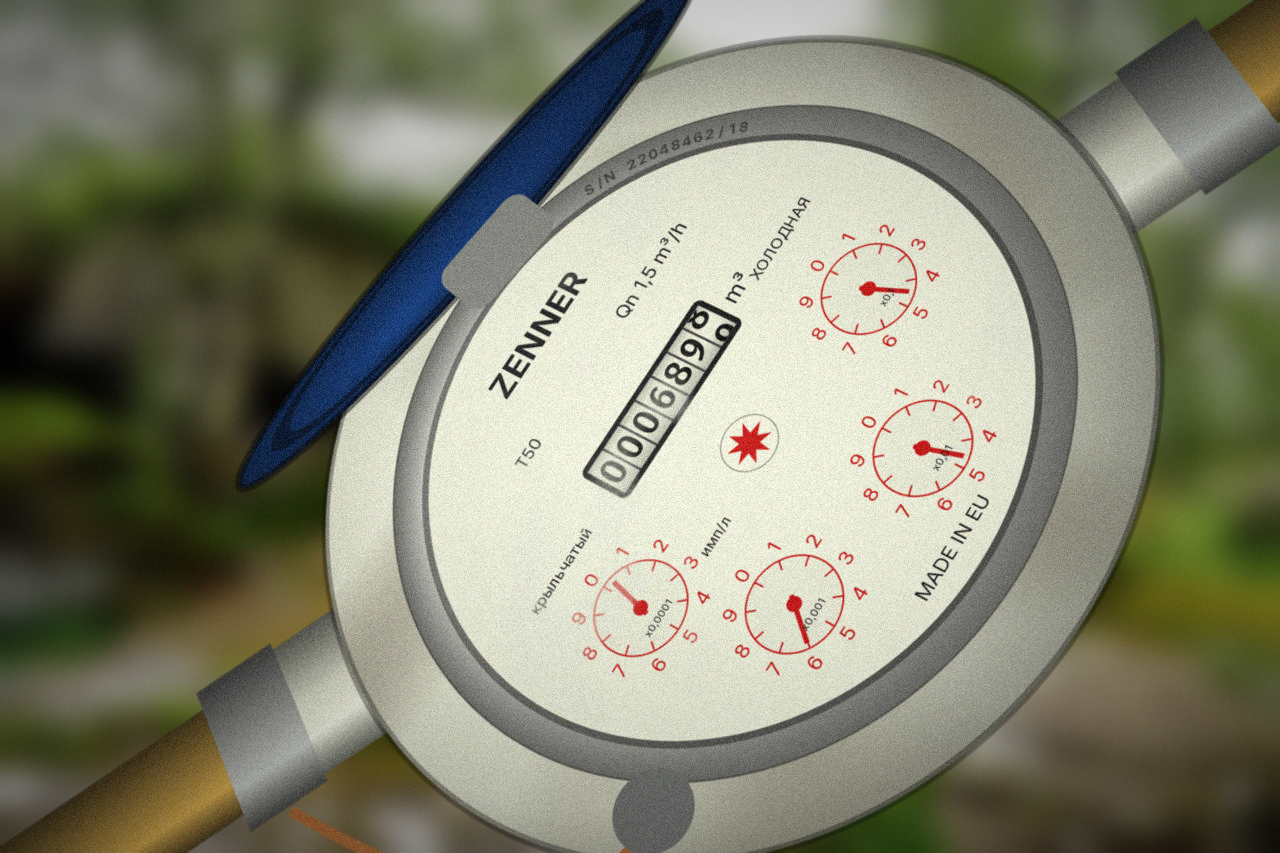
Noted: {"value": 6898.4460, "unit": "m³"}
